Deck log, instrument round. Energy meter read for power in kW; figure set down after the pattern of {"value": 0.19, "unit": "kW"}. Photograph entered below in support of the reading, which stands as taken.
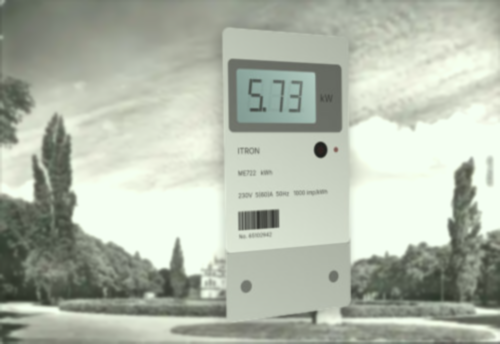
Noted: {"value": 5.73, "unit": "kW"}
